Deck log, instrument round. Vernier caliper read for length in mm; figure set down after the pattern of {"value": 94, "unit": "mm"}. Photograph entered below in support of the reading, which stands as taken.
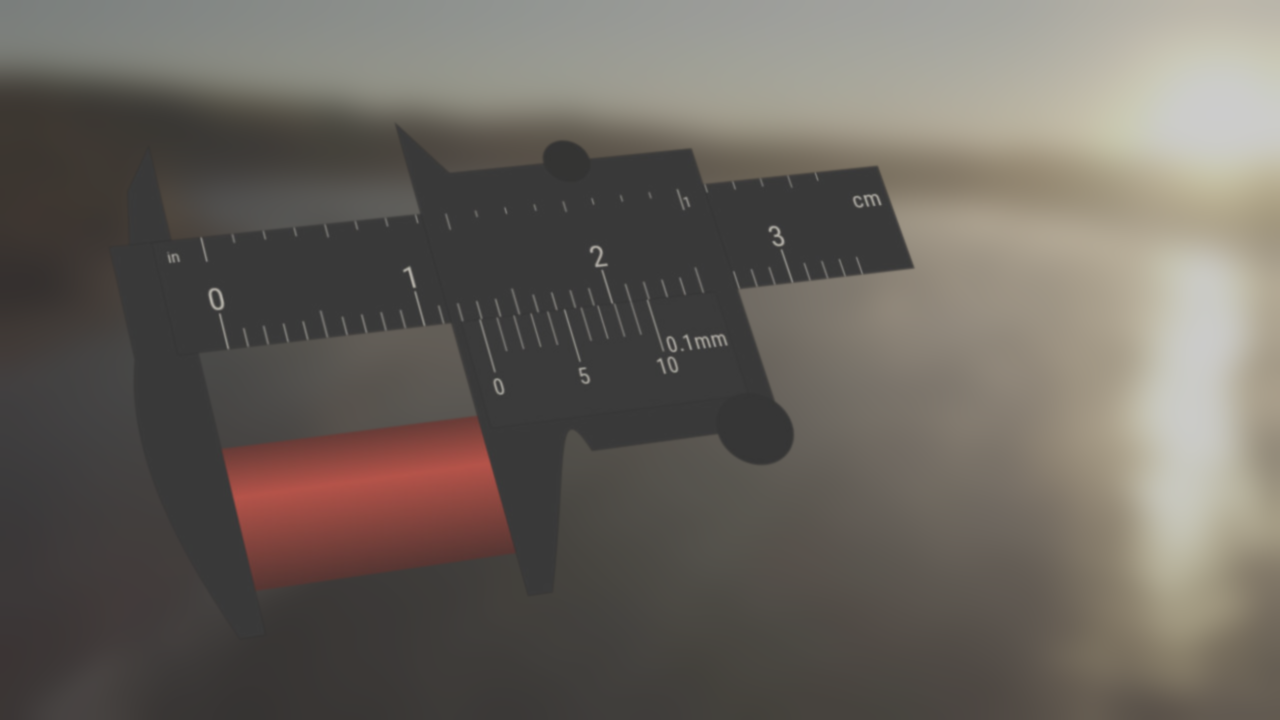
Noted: {"value": 12.9, "unit": "mm"}
